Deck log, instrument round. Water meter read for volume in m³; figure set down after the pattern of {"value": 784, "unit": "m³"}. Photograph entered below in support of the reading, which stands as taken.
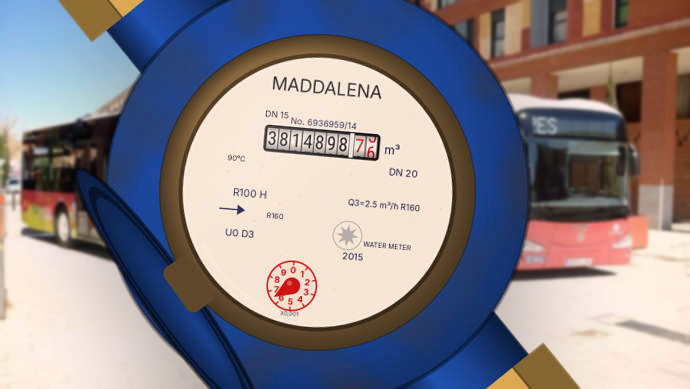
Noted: {"value": 3814898.756, "unit": "m³"}
